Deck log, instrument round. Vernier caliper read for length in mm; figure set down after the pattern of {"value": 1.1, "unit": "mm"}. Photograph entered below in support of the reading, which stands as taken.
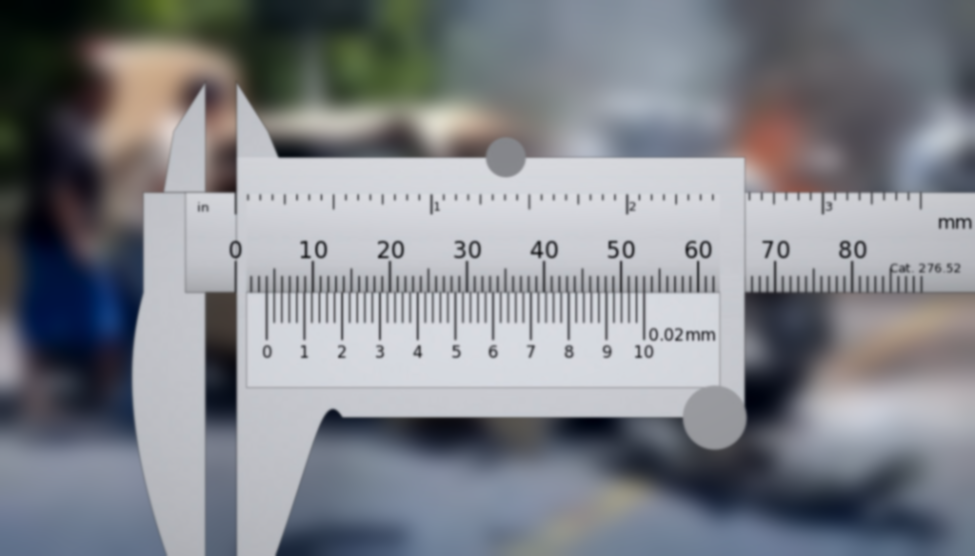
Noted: {"value": 4.0, "unit": "mm"}
